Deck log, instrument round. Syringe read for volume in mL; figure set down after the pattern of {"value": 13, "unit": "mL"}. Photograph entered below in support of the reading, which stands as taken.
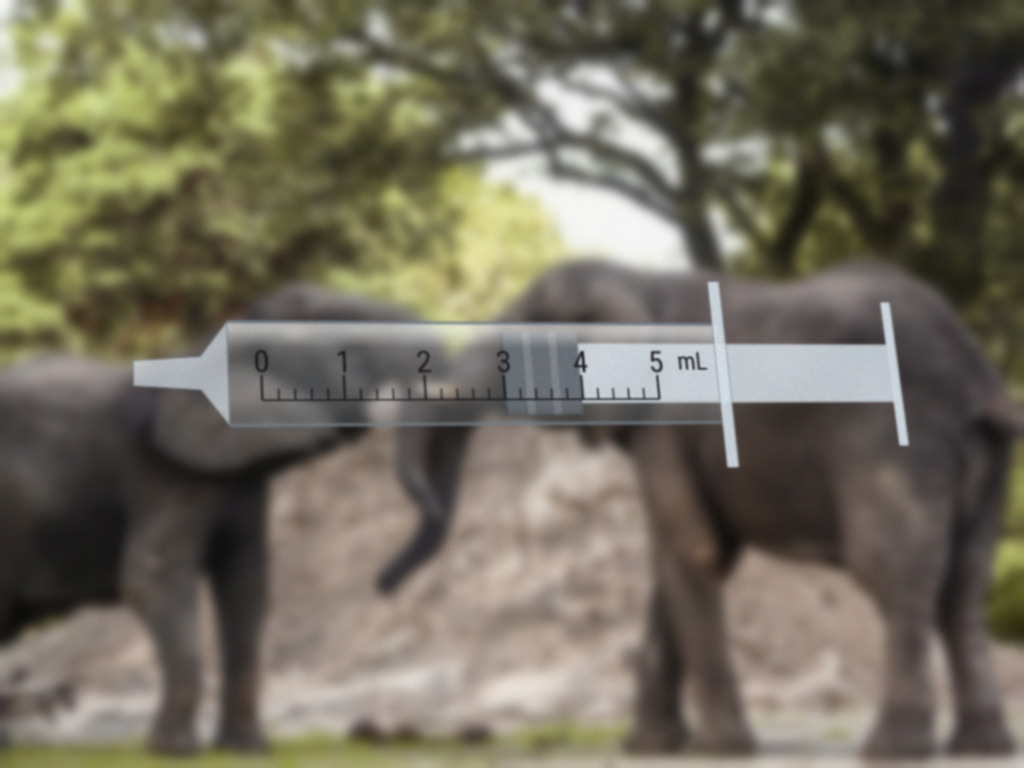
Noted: {"value": 3, "unit": "mL"}
